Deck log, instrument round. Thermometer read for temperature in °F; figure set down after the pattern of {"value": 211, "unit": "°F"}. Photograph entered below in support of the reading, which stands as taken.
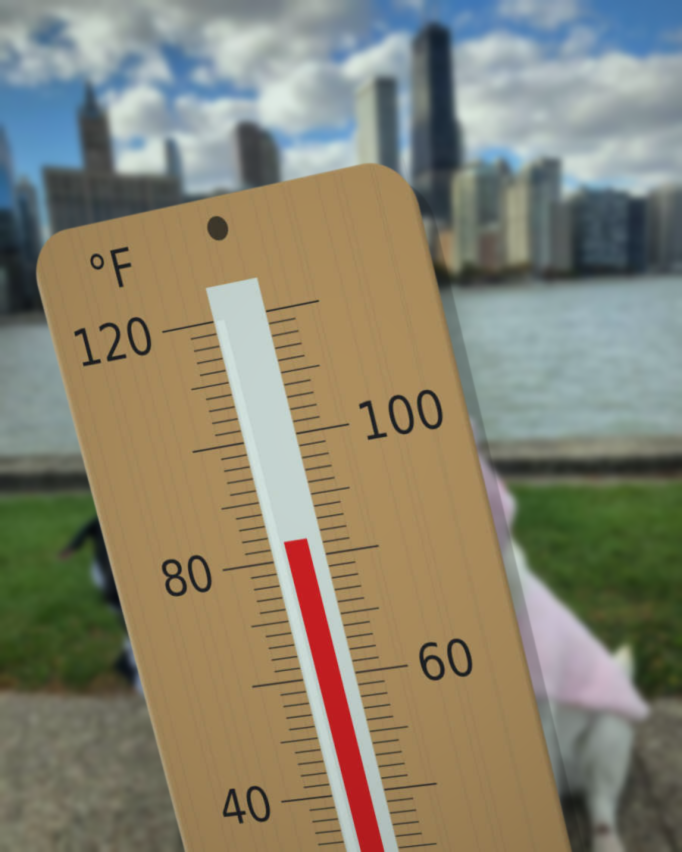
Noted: {"value": 83, "unit": "°F"}
